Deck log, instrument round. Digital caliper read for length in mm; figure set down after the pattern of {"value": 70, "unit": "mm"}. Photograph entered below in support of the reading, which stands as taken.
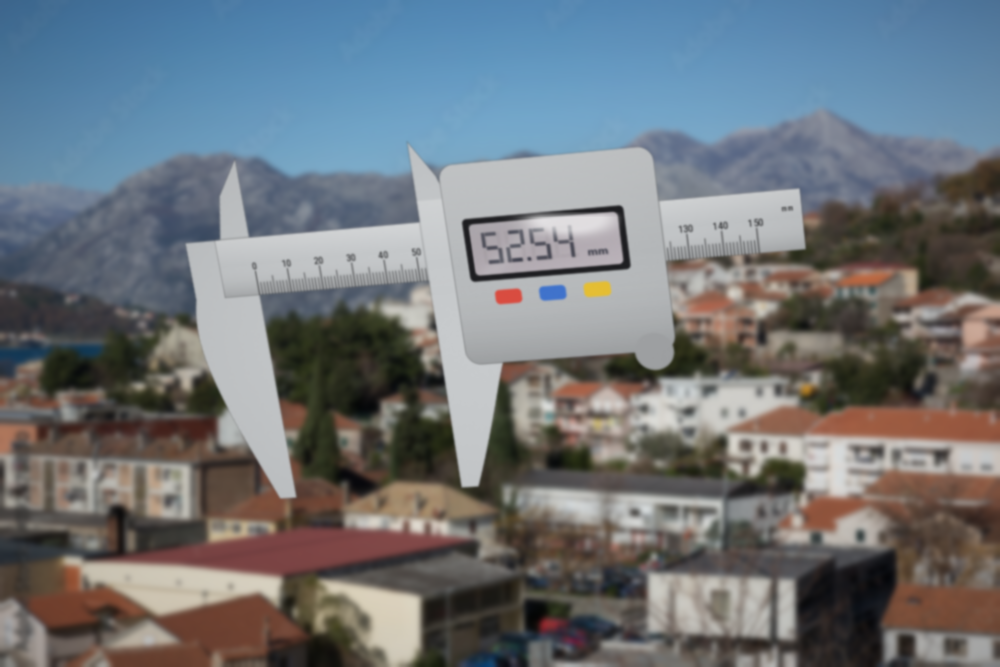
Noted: {"value": 52.54, "unit": "mm"}
